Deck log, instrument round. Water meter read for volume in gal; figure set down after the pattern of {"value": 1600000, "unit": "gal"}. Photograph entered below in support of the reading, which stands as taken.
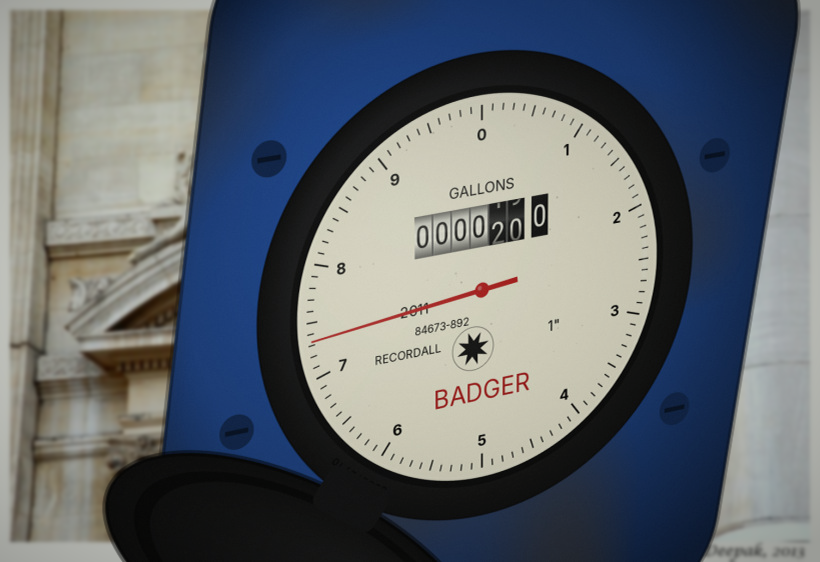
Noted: {"value": 197.3, "unit": "gal"}
